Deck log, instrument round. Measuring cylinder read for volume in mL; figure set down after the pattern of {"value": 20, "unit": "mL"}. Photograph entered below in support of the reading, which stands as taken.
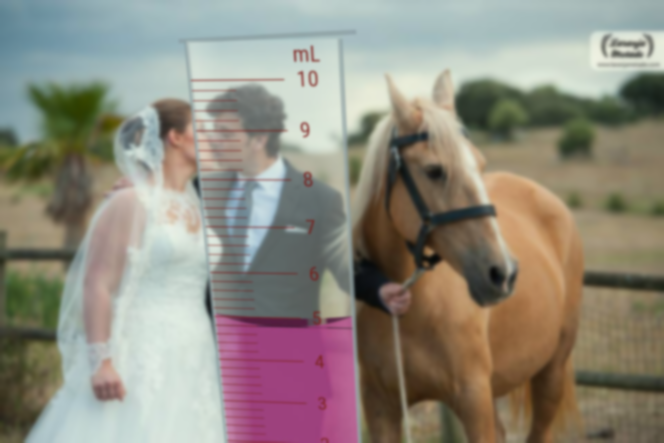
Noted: {"value": 4.8, "unit": "mL"}
